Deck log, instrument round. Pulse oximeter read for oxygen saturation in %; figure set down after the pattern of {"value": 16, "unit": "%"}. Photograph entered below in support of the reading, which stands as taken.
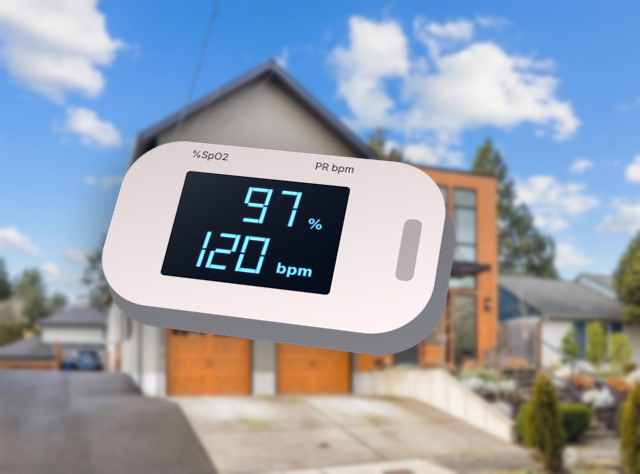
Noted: {"value": 97, "unit": "%"}
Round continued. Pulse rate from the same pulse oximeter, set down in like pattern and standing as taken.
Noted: {"value": 120, "unit": "bpm"}
